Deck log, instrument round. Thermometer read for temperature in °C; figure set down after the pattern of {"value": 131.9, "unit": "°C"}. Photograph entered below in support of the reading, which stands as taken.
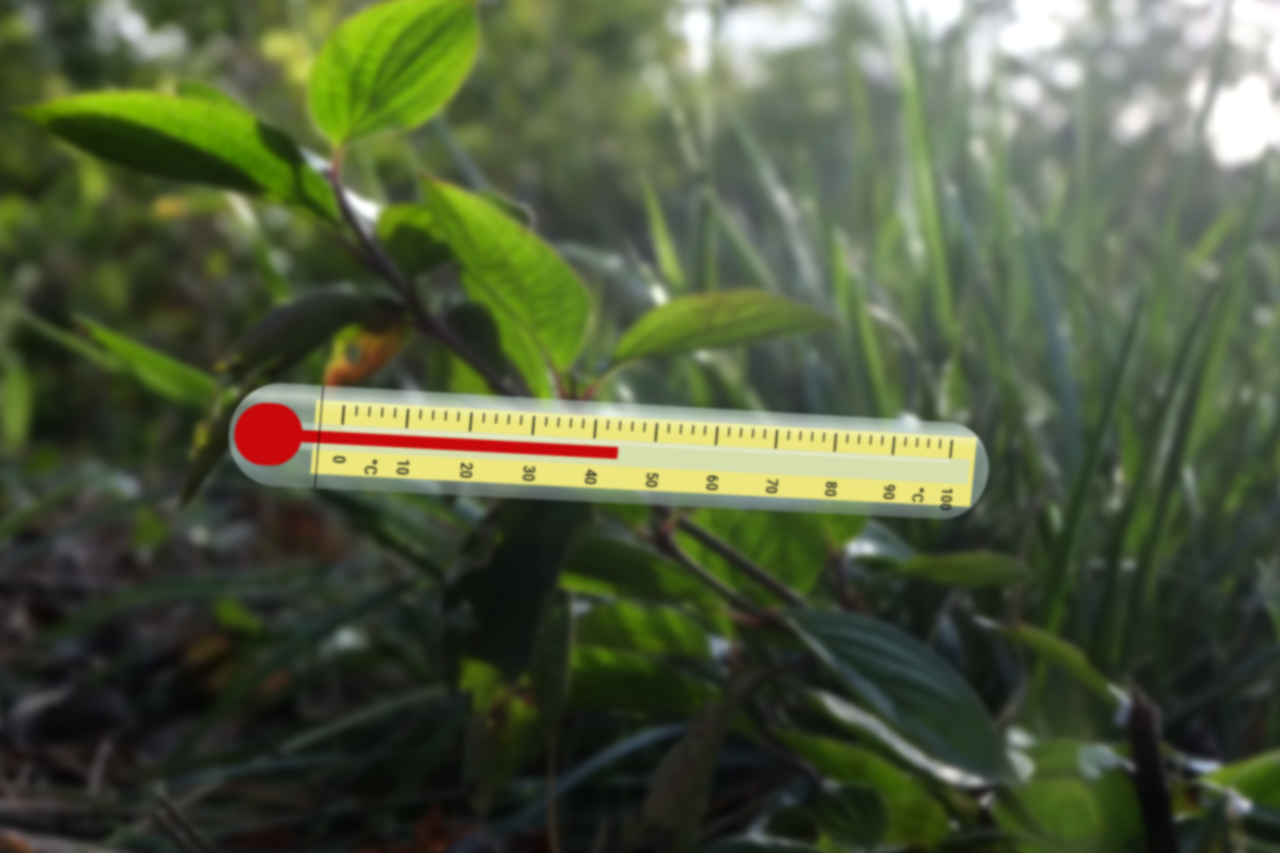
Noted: {"value": 44, "unit": "°C"}
